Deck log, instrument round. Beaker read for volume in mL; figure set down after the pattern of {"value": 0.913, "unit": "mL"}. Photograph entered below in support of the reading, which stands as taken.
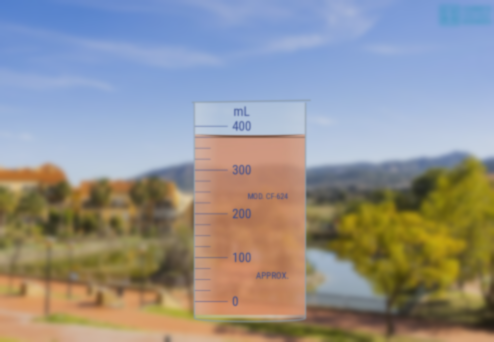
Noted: {"value": 375, "unit": "mL"}
